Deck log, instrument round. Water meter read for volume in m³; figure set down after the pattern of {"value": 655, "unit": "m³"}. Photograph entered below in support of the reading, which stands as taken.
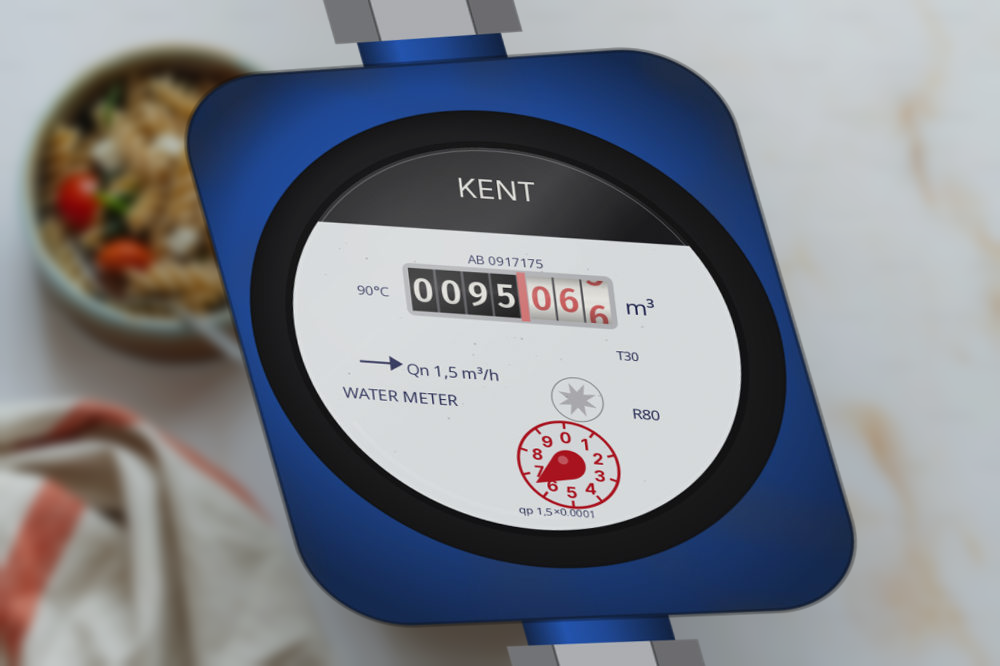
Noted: {"value": 95.0656, "unit": "m³"}
